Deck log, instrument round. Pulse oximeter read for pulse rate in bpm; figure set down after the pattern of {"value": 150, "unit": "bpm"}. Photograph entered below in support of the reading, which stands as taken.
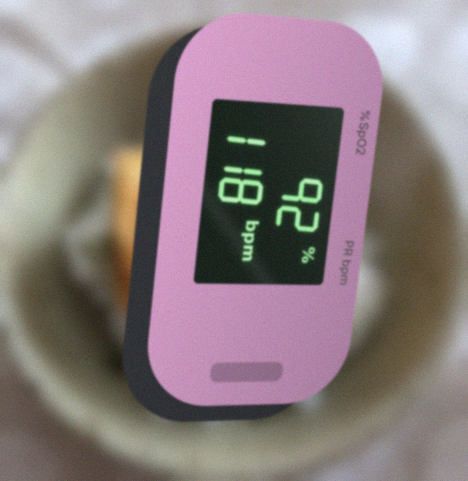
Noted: {"value": 118, "unit": "bpm"}
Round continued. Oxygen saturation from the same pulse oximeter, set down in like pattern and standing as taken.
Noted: {"value": 92, "unit": "%"}
